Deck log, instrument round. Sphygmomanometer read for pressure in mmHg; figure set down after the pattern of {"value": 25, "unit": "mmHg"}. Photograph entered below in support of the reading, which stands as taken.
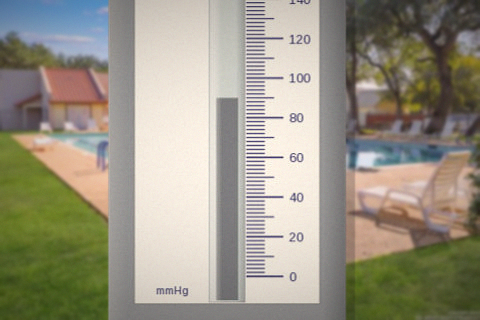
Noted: {"value": 90, "unit": "mmHg"}
